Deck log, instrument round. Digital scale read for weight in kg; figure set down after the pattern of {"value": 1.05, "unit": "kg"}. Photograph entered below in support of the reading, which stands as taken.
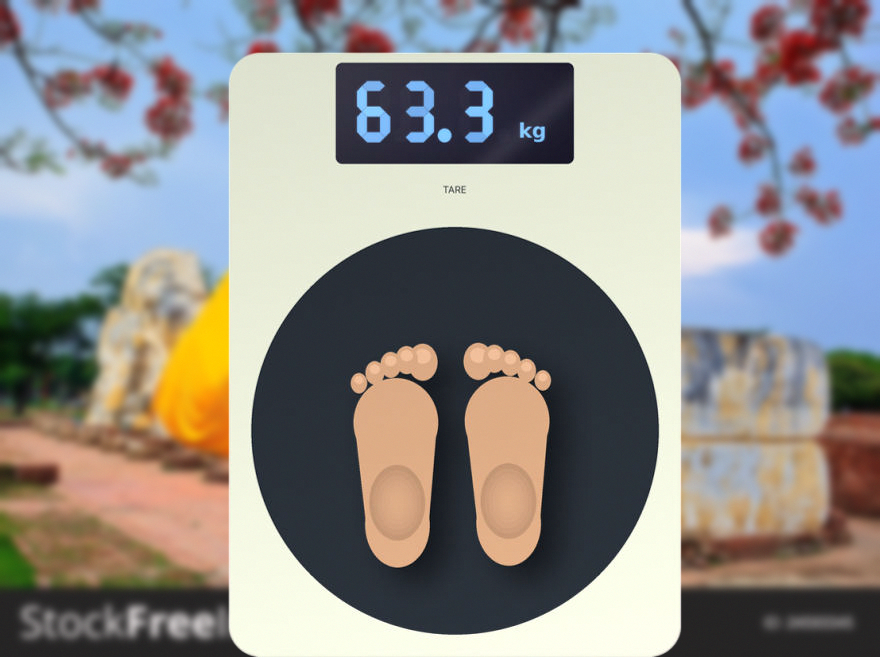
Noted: {"value": 63.3, "unit": "kg"}
